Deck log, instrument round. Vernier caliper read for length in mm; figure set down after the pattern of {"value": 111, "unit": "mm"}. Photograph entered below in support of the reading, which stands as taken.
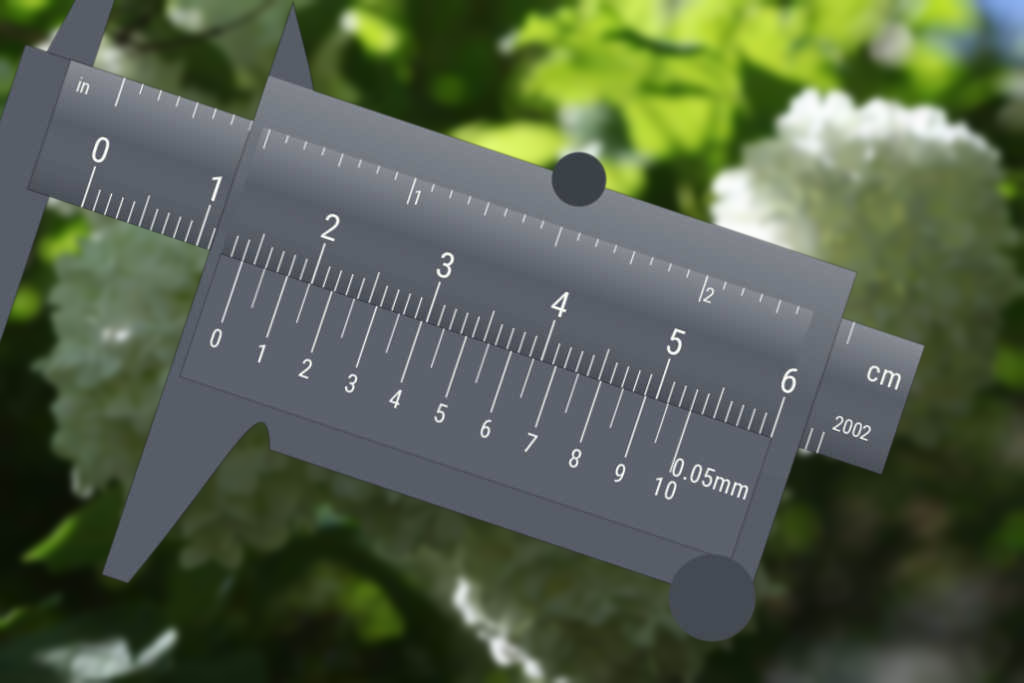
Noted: {"value": 14.0, "unit": "mm"}
